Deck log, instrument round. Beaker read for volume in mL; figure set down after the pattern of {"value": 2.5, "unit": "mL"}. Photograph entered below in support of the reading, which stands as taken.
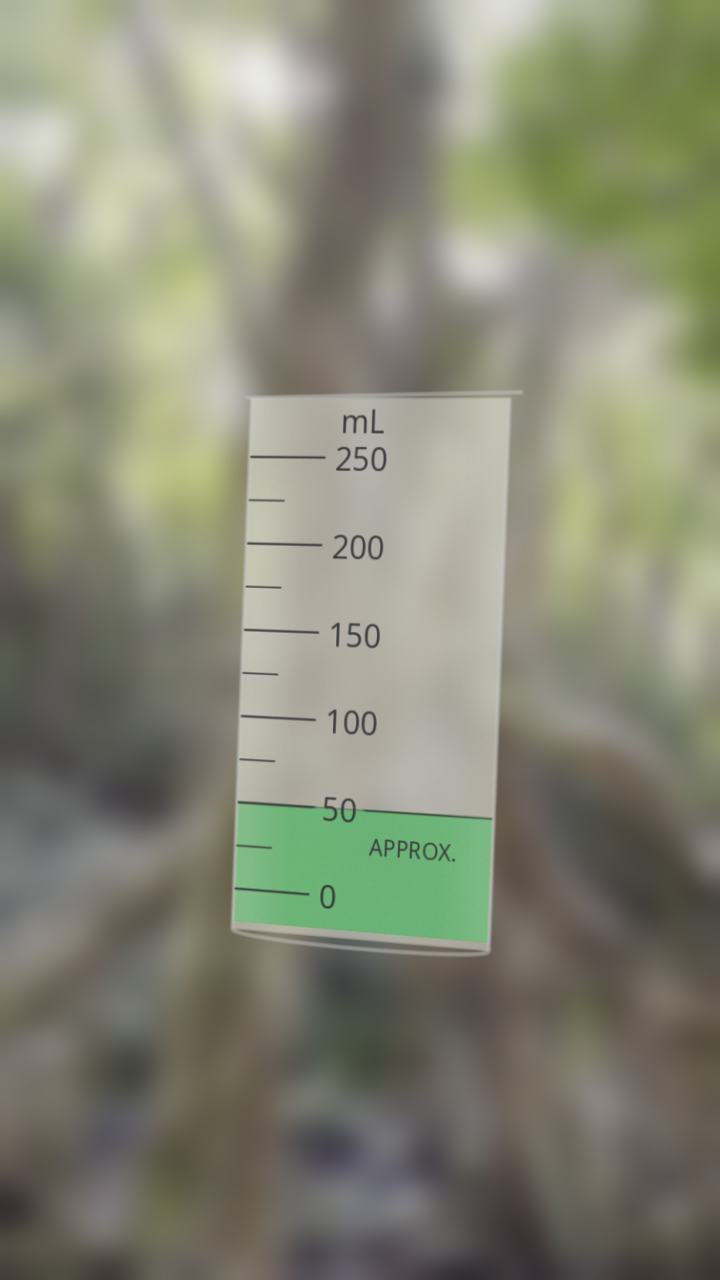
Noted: {"value": 50, "unit": "mL"}
